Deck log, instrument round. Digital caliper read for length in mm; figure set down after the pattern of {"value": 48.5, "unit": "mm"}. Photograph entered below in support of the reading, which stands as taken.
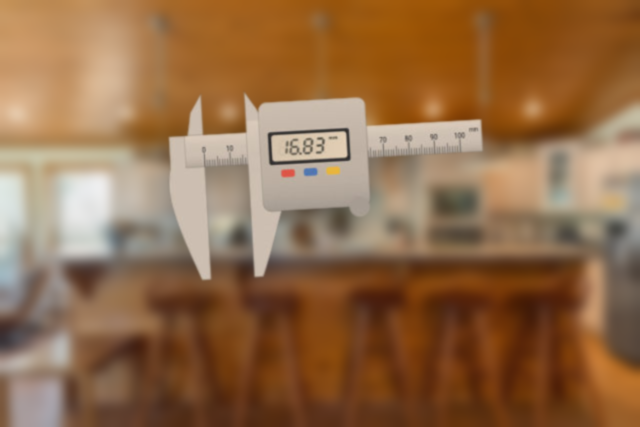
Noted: {"value": 16.83, "unit": "mm"}
